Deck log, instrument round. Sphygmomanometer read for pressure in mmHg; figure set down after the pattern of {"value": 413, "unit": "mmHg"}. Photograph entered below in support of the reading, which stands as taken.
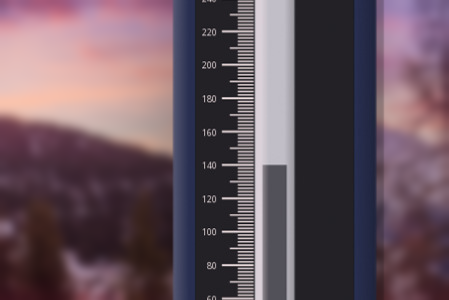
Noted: {"value": 140, "unit": "mmHg"}
